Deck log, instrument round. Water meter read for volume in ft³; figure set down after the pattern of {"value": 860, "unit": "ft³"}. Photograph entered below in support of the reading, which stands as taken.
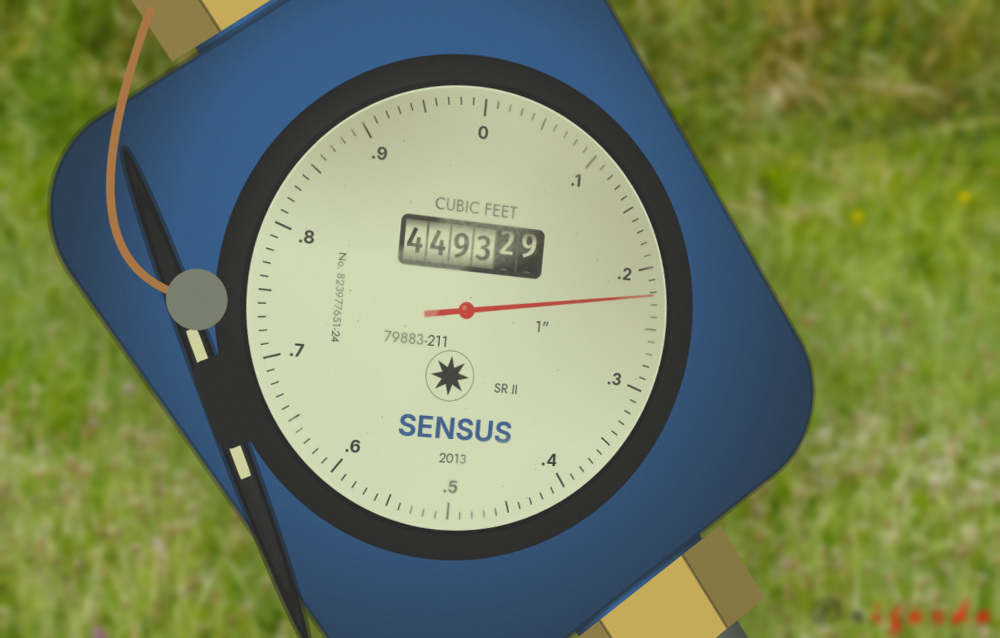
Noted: {"value": 449329.22, "unit": "ft³"}
